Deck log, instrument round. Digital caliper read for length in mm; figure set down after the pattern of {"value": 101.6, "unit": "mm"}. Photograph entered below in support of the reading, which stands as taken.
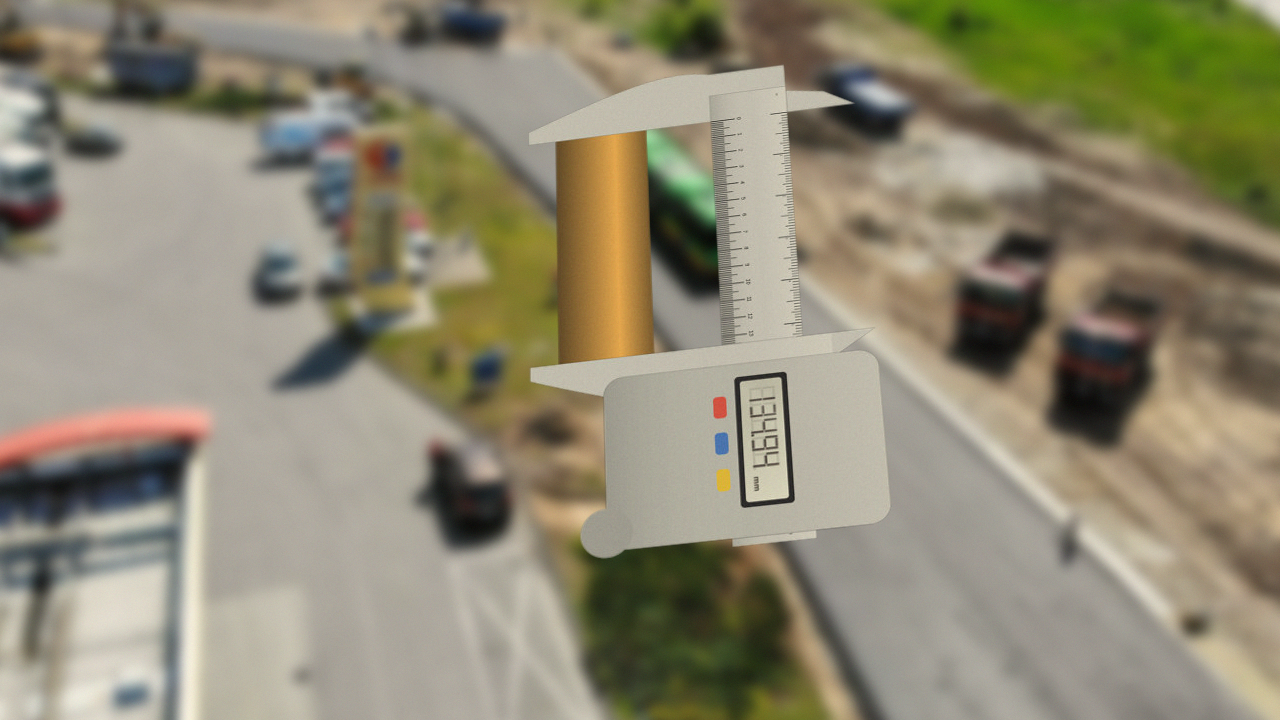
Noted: {"value": 134.94, "unit": "mm"}
